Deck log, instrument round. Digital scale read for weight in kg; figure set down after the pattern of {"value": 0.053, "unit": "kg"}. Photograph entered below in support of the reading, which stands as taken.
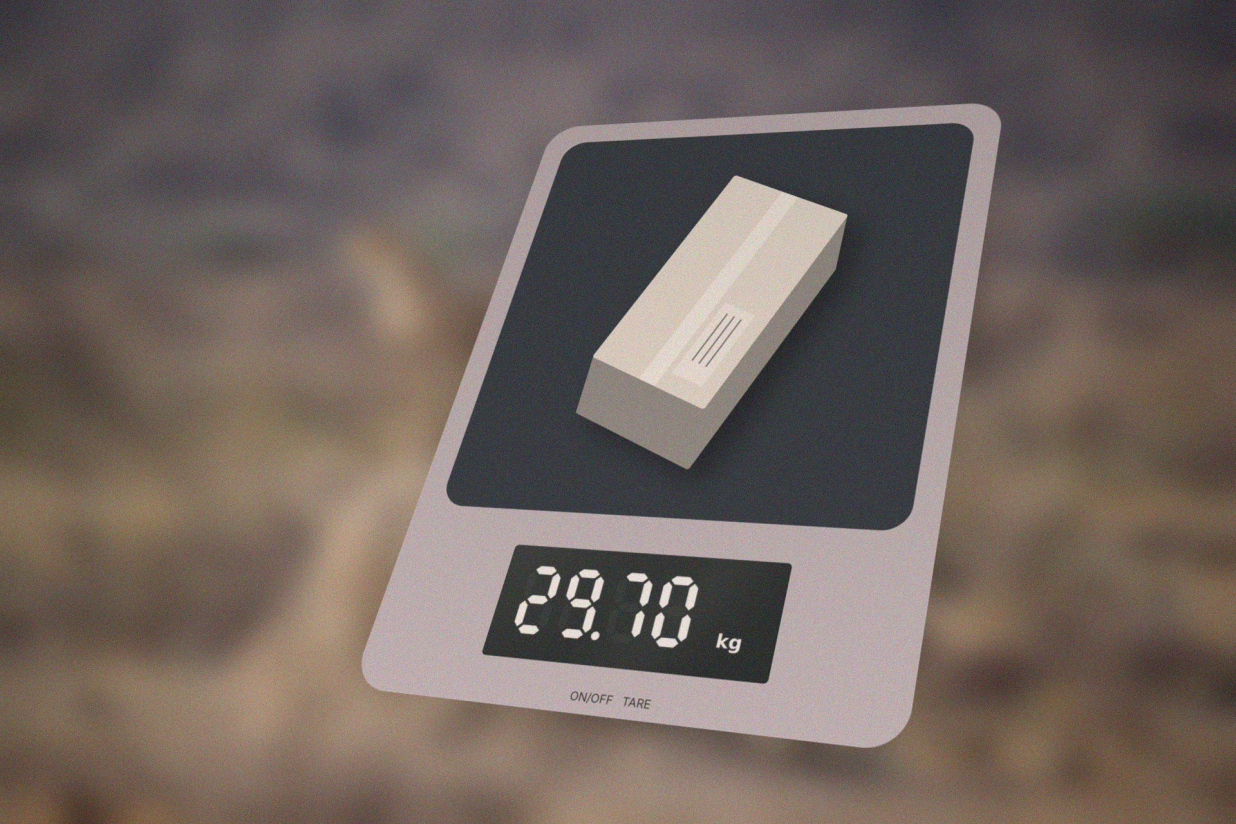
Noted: {"value": 29.70, "unit": "kg"}
